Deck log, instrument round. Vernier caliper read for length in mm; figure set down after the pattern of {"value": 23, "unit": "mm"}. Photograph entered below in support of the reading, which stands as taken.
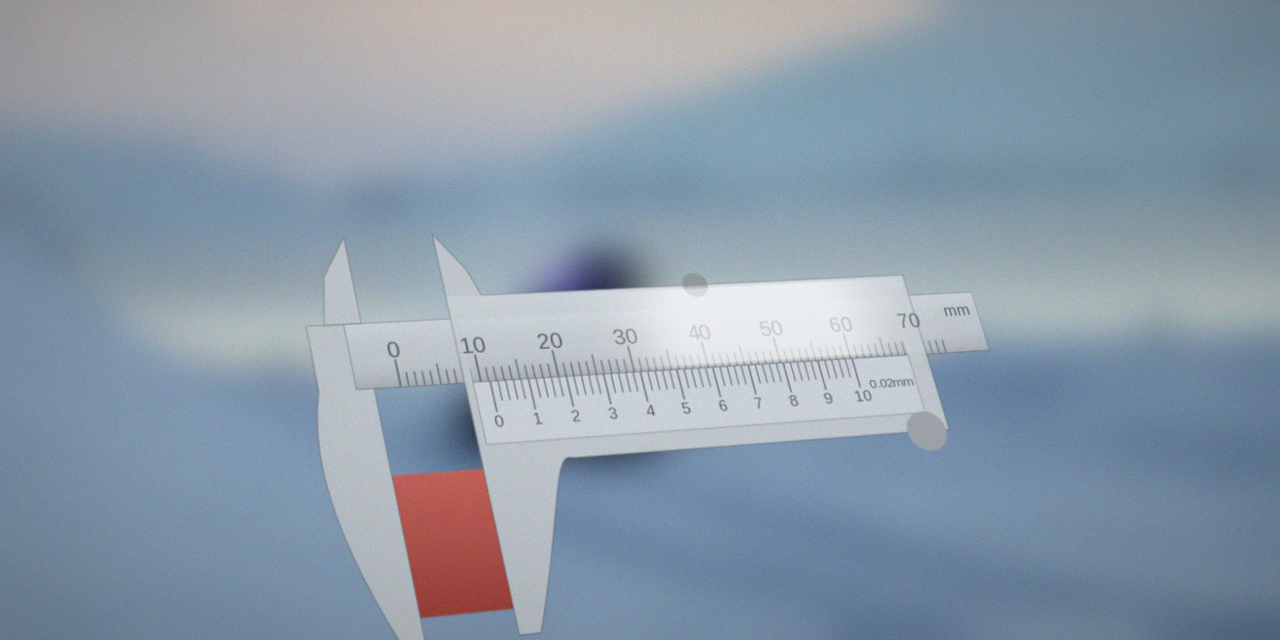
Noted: {"value": 11.2, "unit": "mm"}
